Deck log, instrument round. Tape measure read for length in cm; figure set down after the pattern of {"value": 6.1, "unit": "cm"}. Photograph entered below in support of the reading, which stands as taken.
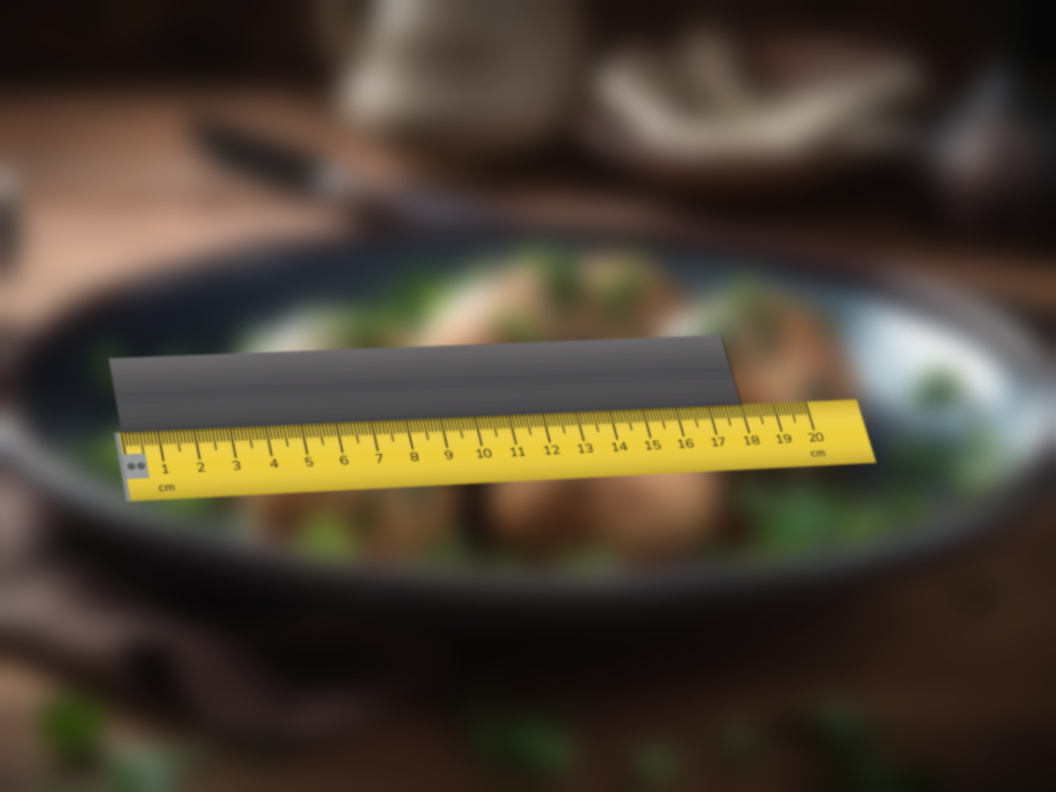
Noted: {"value": 18, "unit": "cm"}
